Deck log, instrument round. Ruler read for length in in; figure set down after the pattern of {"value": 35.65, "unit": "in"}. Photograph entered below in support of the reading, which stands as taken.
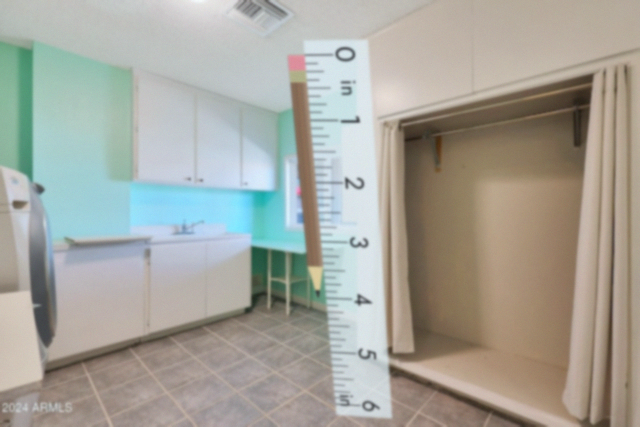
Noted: {"value": 4, "unit": "in"}
